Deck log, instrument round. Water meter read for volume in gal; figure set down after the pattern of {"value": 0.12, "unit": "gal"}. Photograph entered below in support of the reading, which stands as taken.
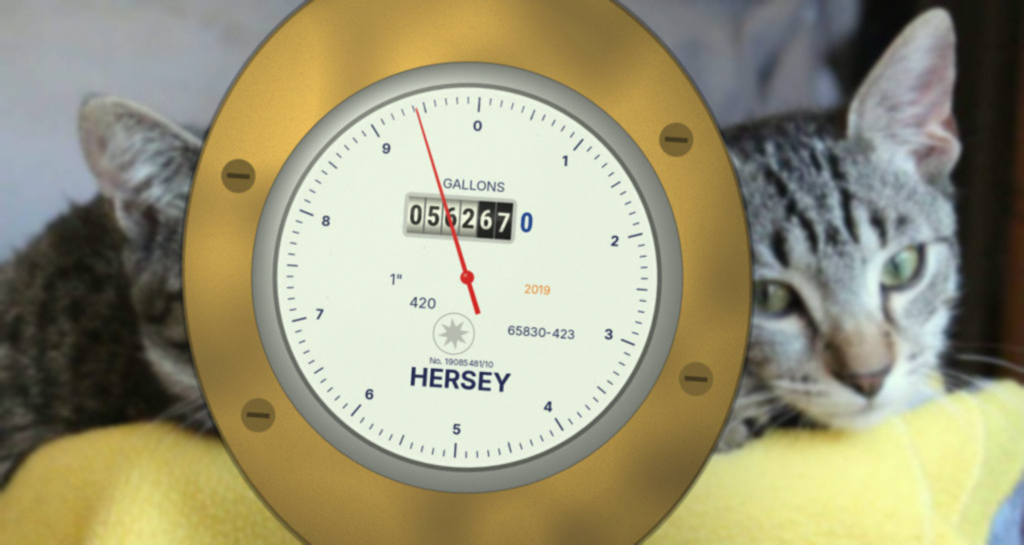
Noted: {"value": 562669.4, "unit": "gal"}
